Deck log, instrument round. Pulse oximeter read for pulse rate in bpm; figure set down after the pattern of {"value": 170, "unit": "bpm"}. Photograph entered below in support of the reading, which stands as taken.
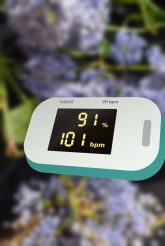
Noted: {"value": 101, "unit": "bpm"}
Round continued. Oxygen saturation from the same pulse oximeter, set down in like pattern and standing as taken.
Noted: {"value": 91, "unit": "%"}
